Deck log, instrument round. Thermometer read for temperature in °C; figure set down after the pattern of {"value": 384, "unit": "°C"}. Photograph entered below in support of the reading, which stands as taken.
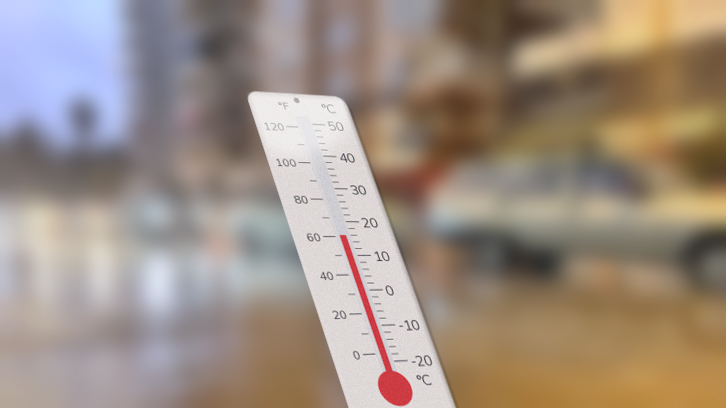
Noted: {"value": 16, "unit": "°C"}
